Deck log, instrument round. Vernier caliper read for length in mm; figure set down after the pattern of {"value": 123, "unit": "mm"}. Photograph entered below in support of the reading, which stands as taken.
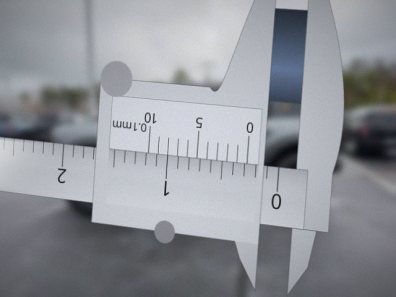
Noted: {"value": 2.8, "unit": "mm"}
